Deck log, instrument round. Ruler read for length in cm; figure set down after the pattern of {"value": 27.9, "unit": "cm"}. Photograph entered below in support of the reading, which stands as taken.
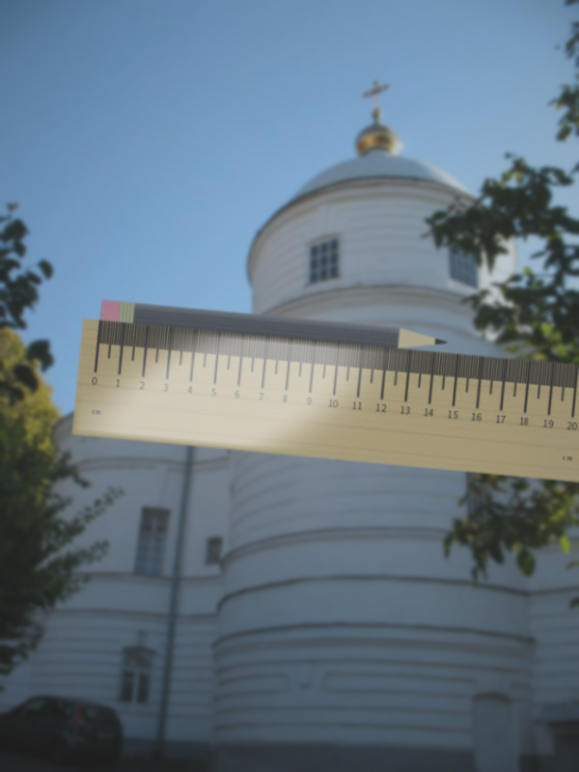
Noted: {"value": 14.5, "unit": "cm"}
